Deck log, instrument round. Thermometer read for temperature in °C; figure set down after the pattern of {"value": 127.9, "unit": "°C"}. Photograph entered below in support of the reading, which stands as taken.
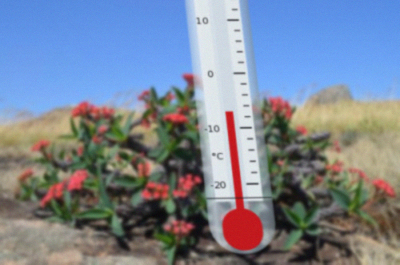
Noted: {"value": -7, "unit": "°C"}
